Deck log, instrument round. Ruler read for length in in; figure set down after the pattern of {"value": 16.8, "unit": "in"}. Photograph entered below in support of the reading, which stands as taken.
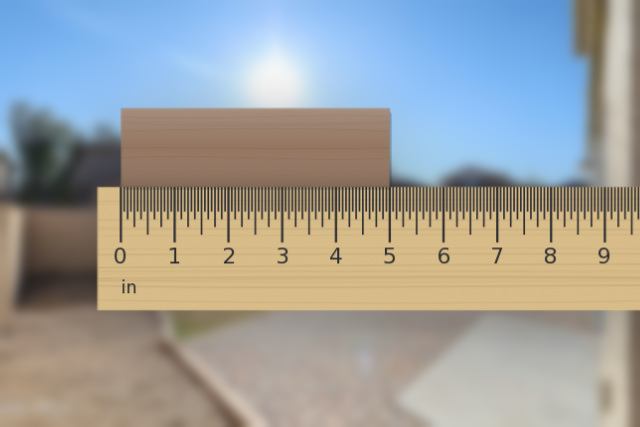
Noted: {"value": 5, "unit": "in"}
